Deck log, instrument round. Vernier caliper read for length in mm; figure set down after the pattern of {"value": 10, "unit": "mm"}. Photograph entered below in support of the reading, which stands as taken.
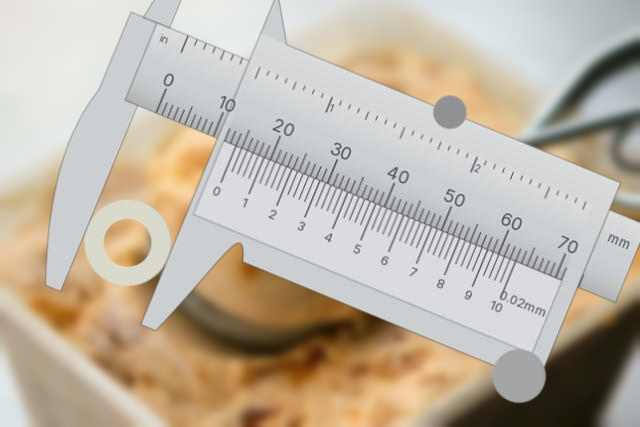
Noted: {"value": 14.0, "unit": "mm"}
